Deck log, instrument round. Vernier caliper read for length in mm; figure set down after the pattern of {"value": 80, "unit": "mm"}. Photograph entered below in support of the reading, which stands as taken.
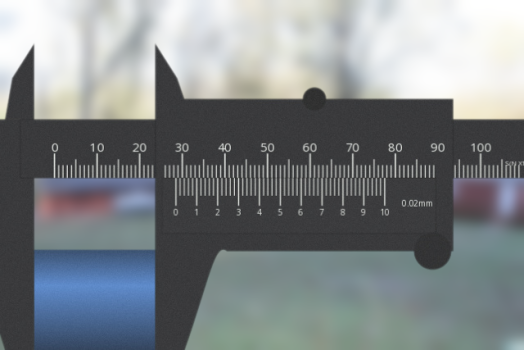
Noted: {"value": 28.5, "unit": "mm"}
